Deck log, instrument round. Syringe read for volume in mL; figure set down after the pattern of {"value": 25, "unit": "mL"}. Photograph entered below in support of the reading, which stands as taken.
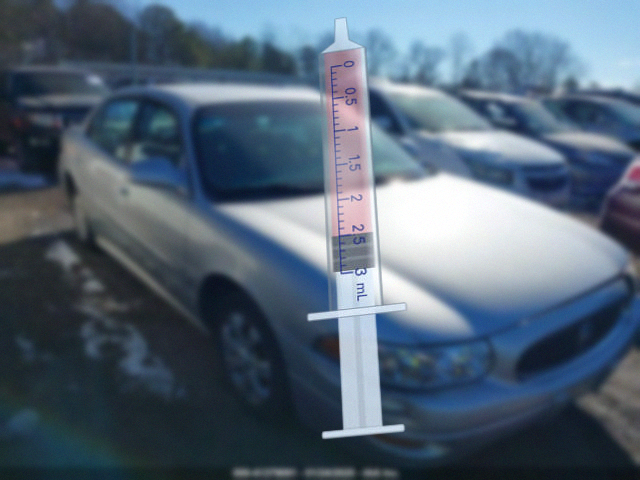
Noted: {"value": 2.5, "unit": "mL"}
